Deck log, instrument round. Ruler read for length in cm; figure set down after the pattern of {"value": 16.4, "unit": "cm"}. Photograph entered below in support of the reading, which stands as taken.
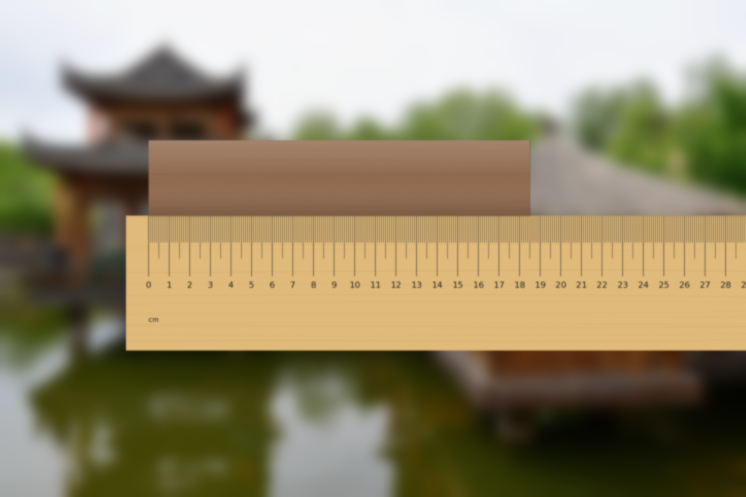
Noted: {"value": 18.5, "unit": "cm"}
